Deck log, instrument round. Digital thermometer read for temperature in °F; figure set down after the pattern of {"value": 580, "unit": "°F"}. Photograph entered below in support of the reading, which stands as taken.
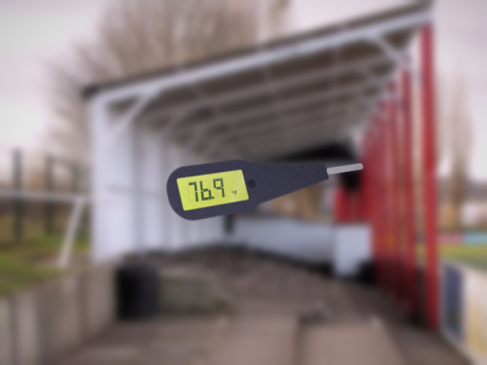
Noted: {"value": 76.9, "unit": "°F"}
